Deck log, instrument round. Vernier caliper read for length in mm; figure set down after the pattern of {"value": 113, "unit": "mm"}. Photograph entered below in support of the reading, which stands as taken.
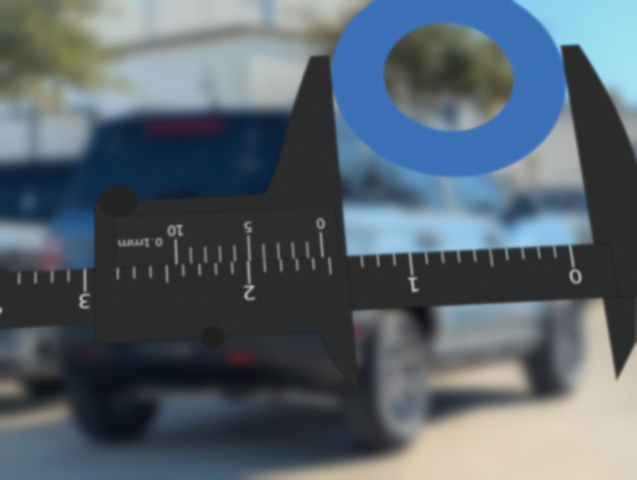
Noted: {"value": 15.4, "unit": "mm"}
